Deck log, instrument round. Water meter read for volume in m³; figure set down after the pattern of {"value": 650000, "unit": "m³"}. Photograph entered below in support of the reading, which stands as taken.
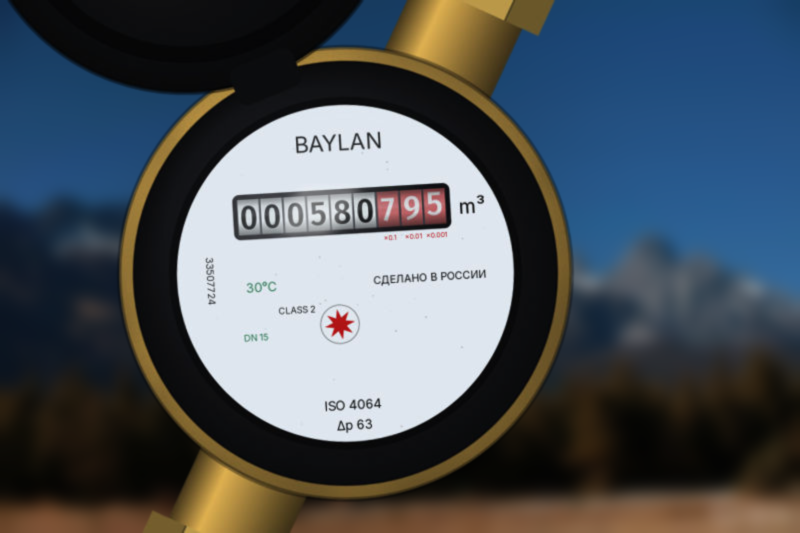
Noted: {"value": 580.795, "unit": "m³"}
